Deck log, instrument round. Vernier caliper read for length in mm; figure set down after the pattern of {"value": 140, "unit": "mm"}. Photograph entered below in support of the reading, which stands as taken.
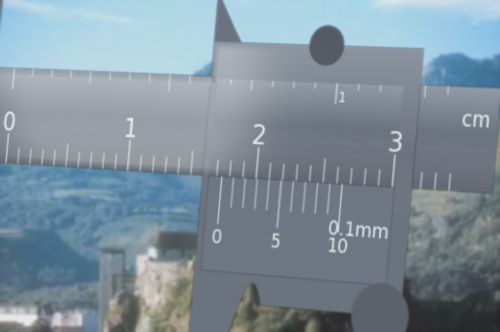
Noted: {"value": 17.4, "unit": "mm"}
